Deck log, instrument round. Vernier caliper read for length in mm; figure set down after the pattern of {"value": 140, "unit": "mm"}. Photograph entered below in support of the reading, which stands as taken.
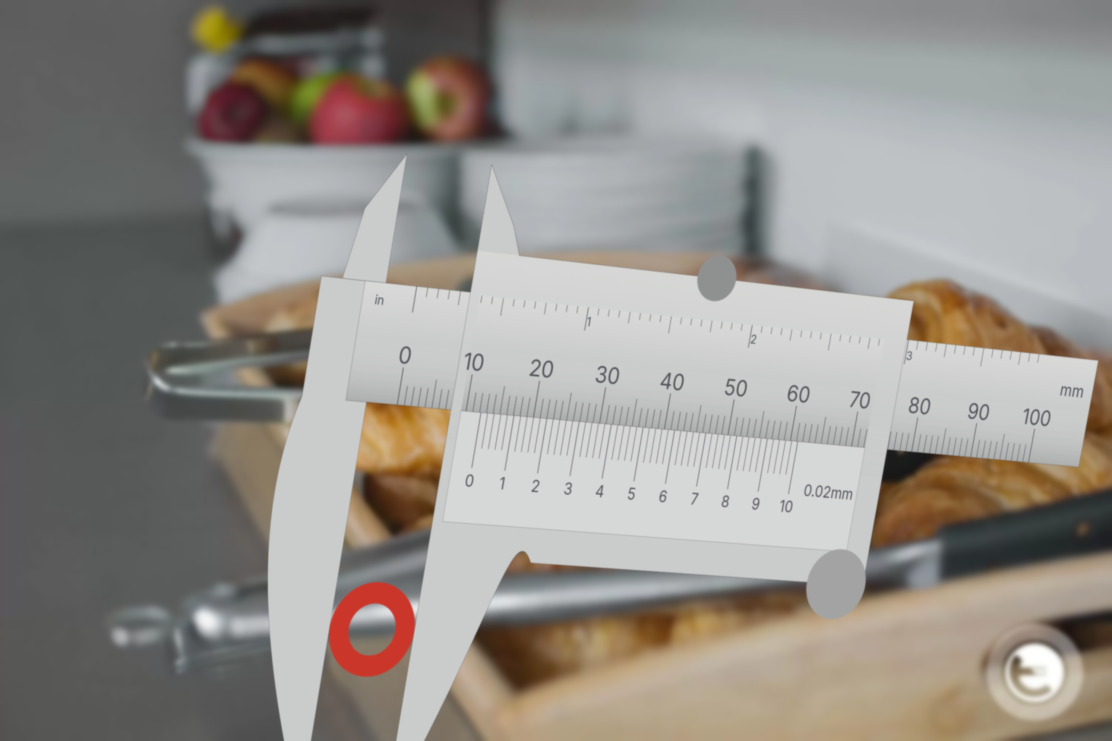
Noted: {"value": 12.2, "unit": "mm"}
